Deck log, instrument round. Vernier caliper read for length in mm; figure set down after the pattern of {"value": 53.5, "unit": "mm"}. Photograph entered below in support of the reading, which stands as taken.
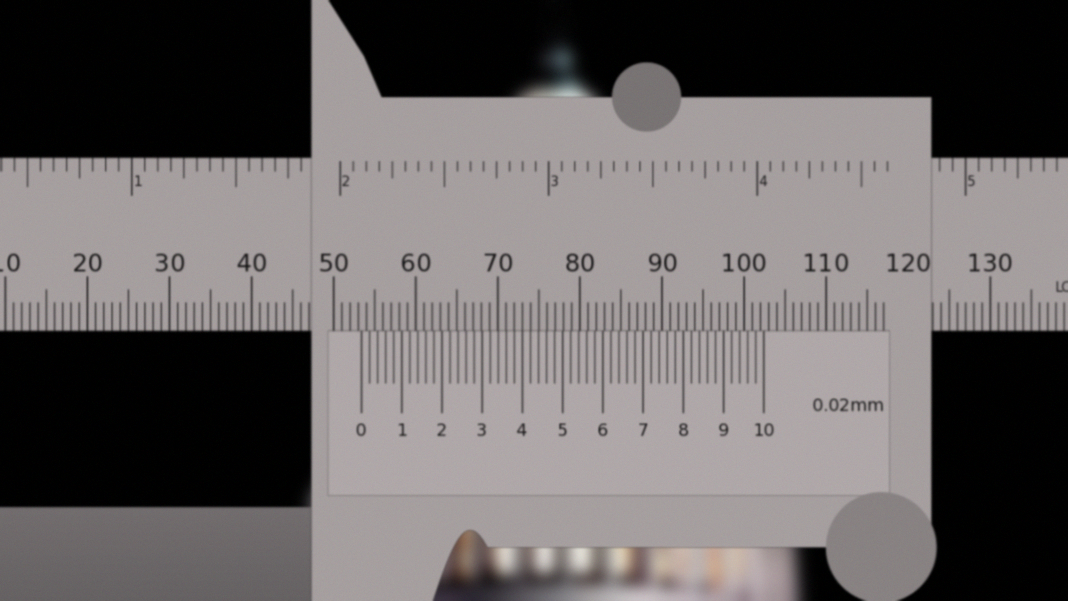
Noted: {"value": 53.4, "unit": "mm"}
